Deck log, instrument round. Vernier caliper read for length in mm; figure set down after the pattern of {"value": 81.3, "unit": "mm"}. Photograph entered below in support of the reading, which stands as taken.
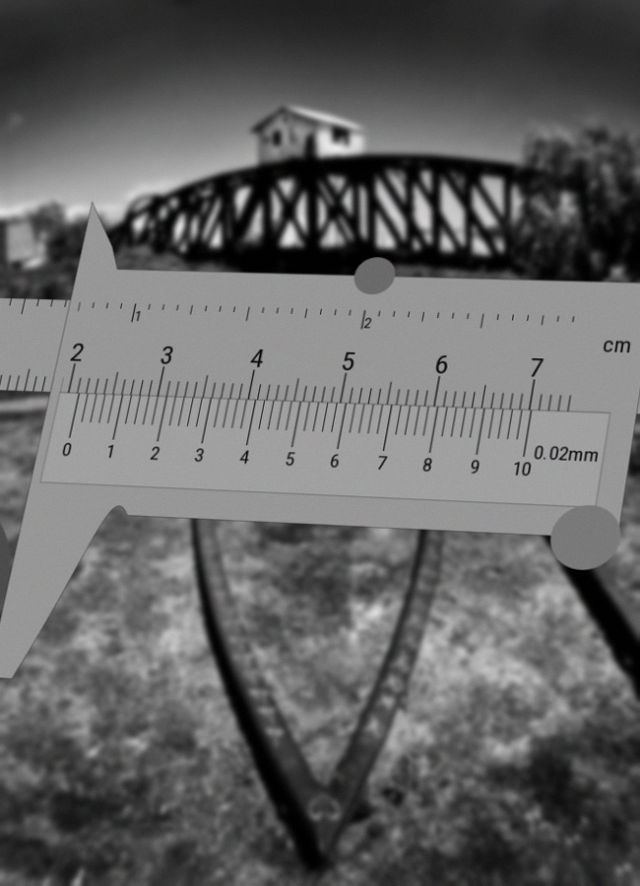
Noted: {"value": 21.2, "unit": "mm"}
